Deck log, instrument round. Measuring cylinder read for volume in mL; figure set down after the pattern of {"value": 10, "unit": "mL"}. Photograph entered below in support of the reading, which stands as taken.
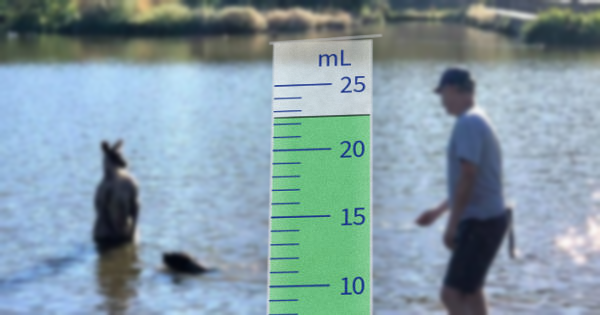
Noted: {"value": 22.5, "unit": "mL"}
